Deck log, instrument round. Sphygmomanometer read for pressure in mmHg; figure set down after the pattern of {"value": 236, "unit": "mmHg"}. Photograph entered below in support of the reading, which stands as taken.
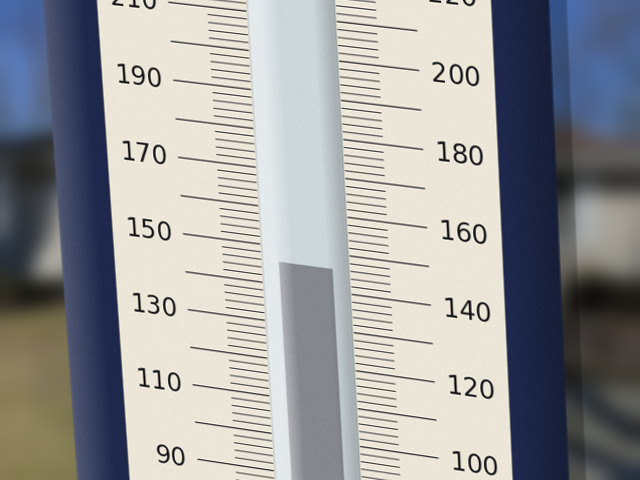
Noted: {"value": 146, "unit": "mmHg"}
